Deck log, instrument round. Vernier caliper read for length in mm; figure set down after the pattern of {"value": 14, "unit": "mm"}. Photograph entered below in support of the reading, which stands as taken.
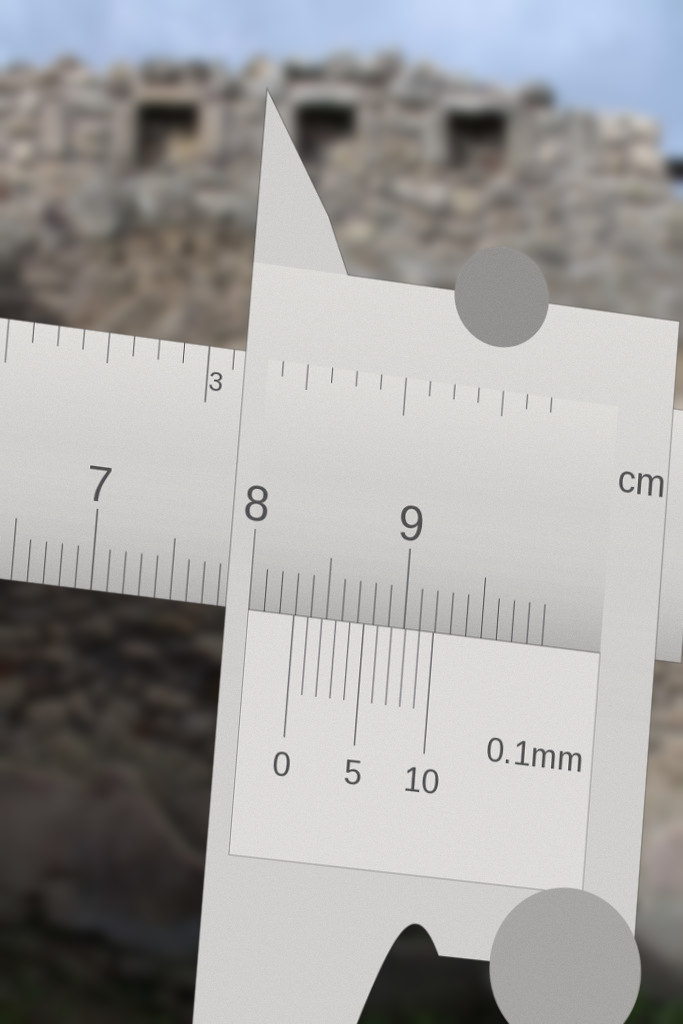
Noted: {"value": 82.9, "unit": "mm"}
